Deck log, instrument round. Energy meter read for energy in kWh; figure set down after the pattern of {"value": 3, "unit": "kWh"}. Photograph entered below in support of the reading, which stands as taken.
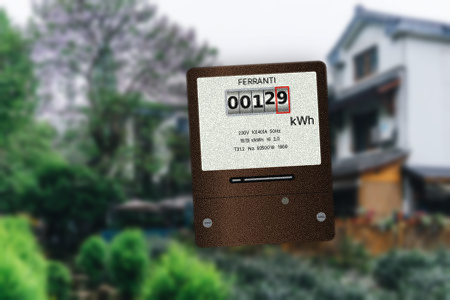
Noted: {"value": 12.9, "unit": "kWh"}
